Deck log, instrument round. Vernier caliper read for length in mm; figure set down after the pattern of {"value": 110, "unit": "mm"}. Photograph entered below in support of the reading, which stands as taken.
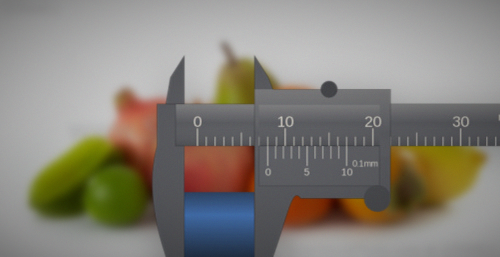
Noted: {"value": 8.0, "unit": "mm"}
